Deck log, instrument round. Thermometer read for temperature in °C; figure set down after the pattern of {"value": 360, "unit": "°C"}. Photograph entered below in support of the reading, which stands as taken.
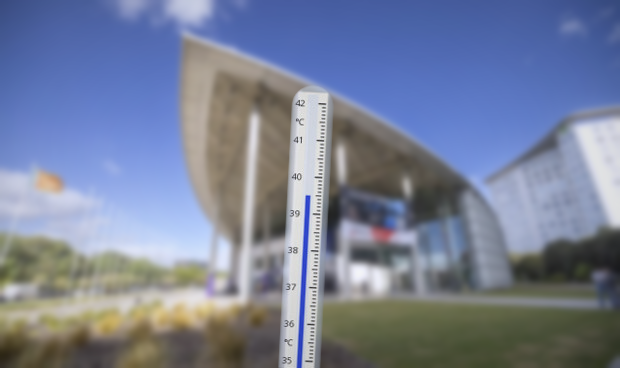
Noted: {"value": 39.5, "unit": "°C"}
